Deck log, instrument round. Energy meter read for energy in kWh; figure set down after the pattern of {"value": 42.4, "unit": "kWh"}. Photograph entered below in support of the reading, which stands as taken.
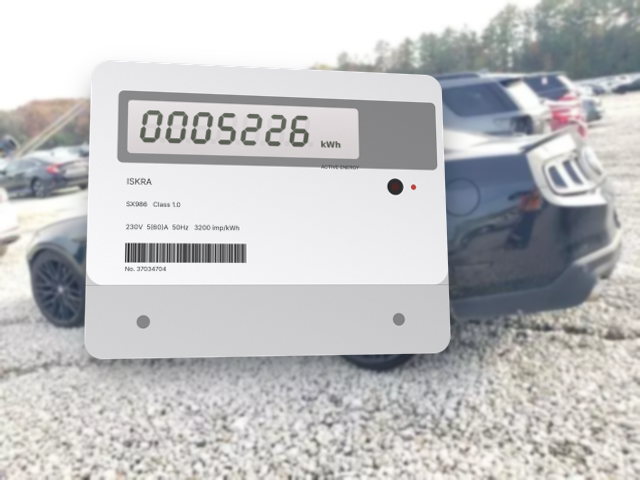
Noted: {"value": 5226, "unit": "kWh"}
